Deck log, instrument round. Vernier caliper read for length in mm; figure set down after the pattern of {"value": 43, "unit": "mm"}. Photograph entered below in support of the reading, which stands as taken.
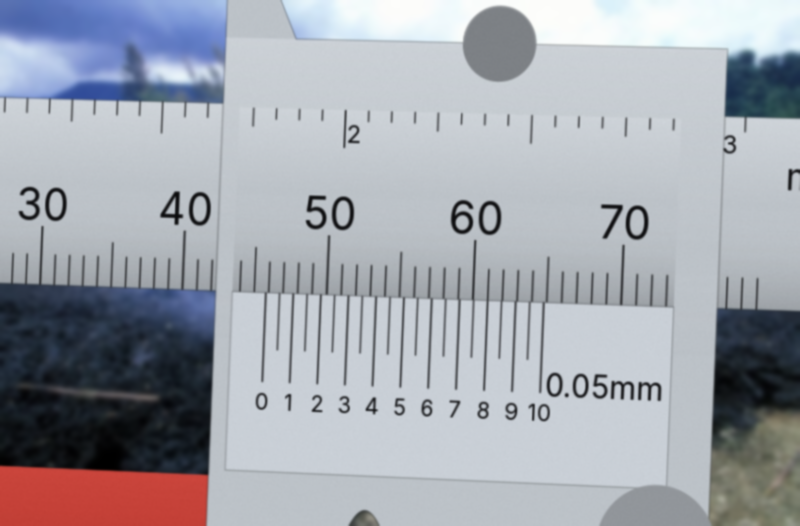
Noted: {"value": 45.8, "unit": "mm"}
